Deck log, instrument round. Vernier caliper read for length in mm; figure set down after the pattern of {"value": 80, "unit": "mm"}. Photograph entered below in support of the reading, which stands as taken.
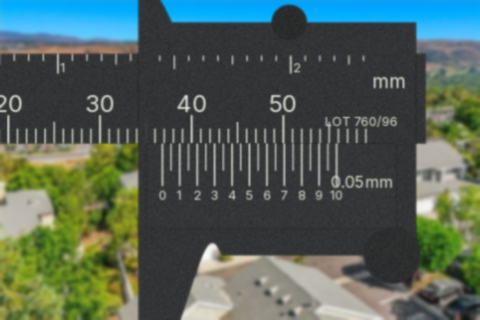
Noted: {"value": 36.8, "unit": "mm"}
